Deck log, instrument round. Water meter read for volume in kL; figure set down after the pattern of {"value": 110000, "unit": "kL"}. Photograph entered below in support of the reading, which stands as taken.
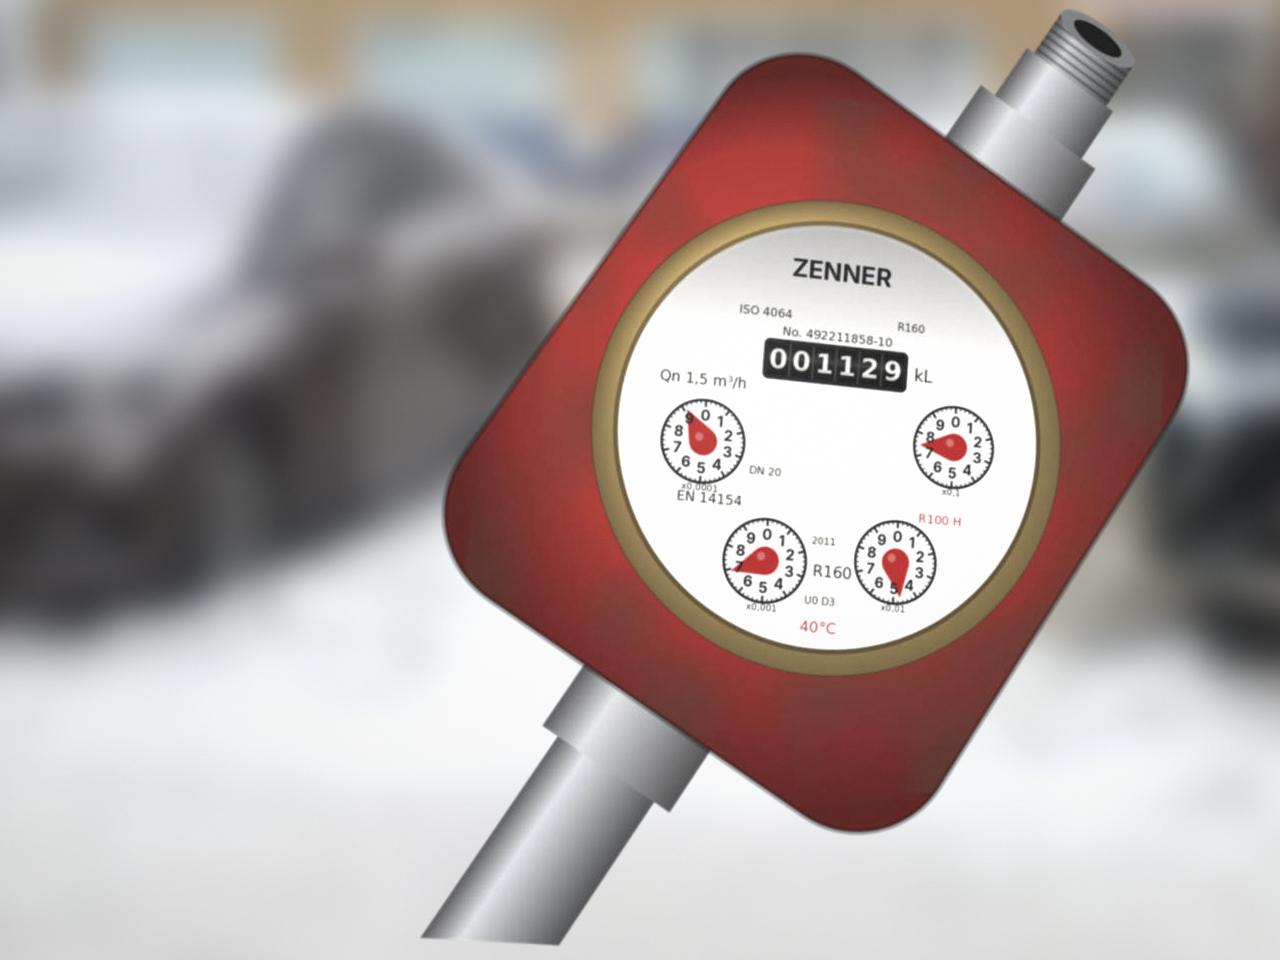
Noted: {"value": 1129.7469, "unit": "kL"}
